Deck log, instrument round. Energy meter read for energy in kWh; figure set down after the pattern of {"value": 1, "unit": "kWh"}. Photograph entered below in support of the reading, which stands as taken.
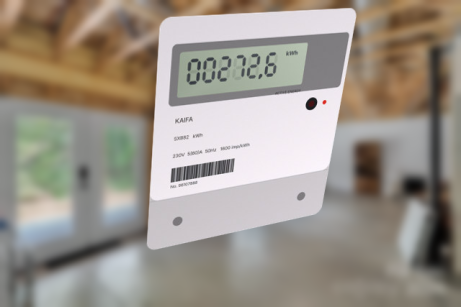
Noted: {"value": 272.6, "unit": "kWh"}
